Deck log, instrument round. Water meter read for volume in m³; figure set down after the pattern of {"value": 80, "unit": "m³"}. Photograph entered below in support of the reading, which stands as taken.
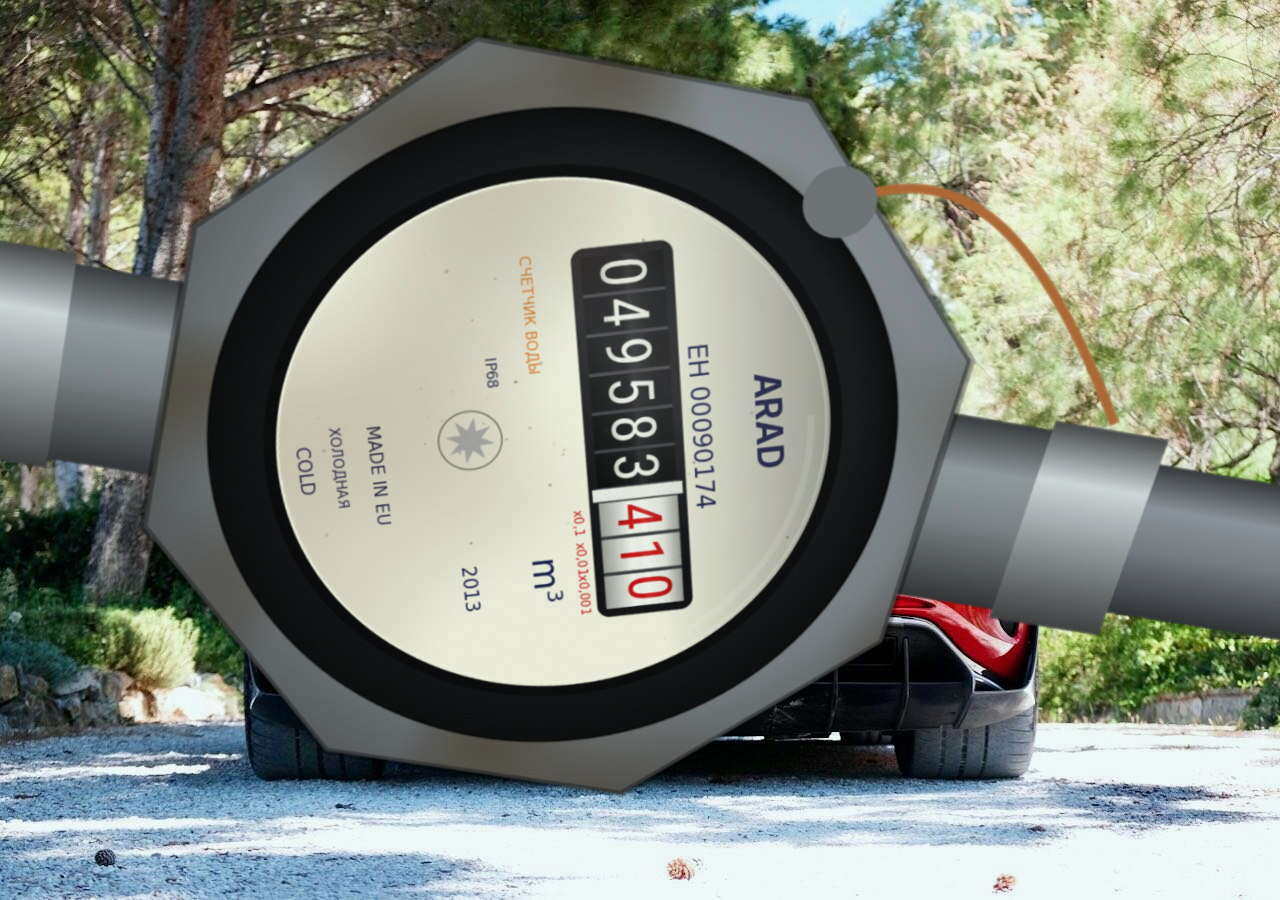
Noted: {"value": 49583.410, "unit": "m³"}
